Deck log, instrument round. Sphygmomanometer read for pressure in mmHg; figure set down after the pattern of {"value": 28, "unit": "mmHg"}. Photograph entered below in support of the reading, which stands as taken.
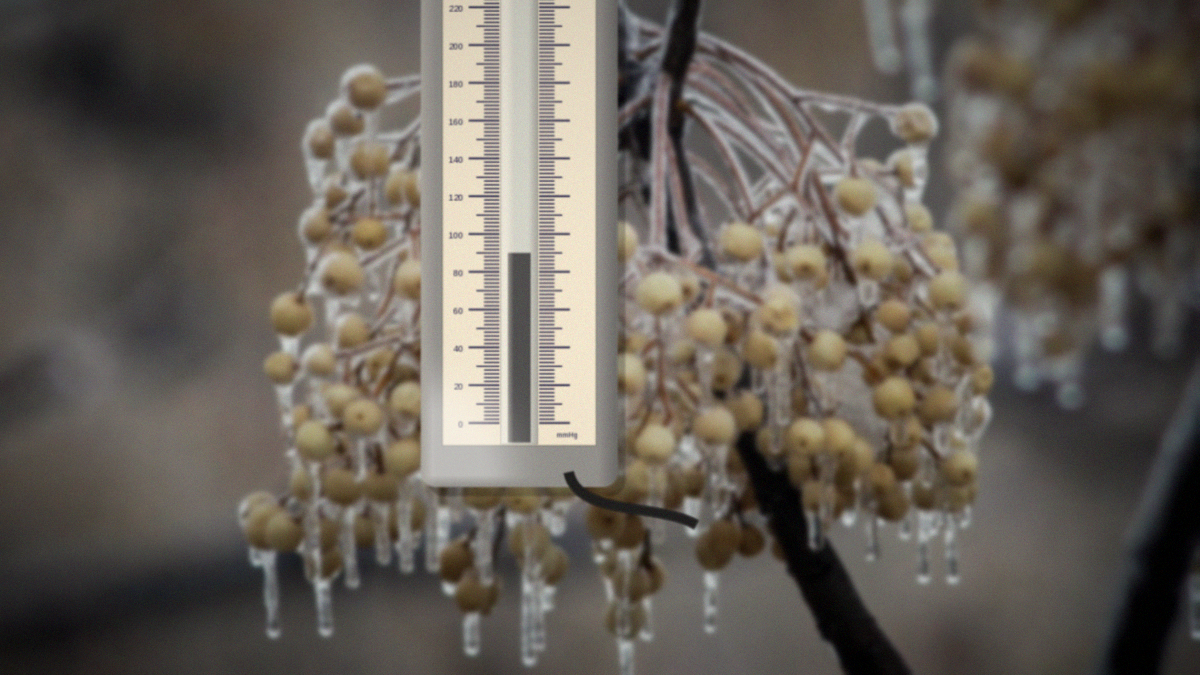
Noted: {"value": 90, "unit": "mmHg"}
